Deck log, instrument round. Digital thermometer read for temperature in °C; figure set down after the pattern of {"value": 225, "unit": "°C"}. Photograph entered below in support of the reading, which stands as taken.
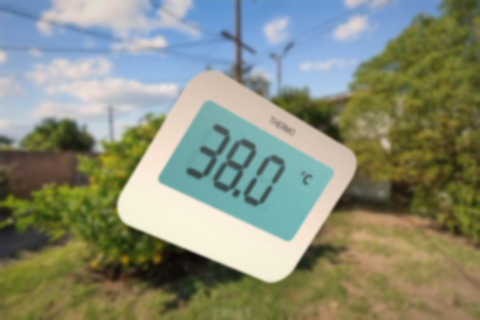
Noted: {"value": 38.0, "unit": "°C"}
